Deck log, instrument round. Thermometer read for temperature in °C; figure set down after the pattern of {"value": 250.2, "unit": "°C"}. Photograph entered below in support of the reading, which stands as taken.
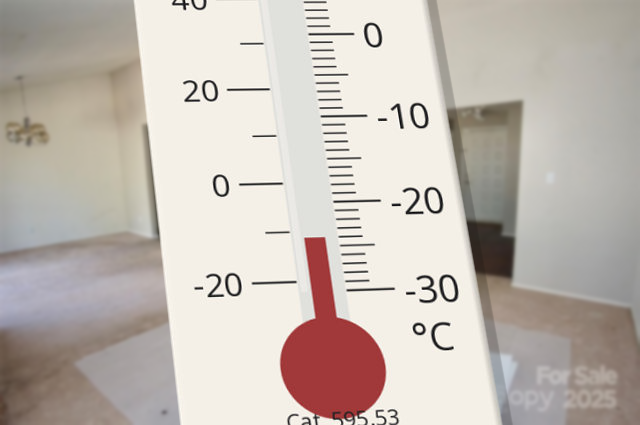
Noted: {"value": -24, "unit": "°C"}
